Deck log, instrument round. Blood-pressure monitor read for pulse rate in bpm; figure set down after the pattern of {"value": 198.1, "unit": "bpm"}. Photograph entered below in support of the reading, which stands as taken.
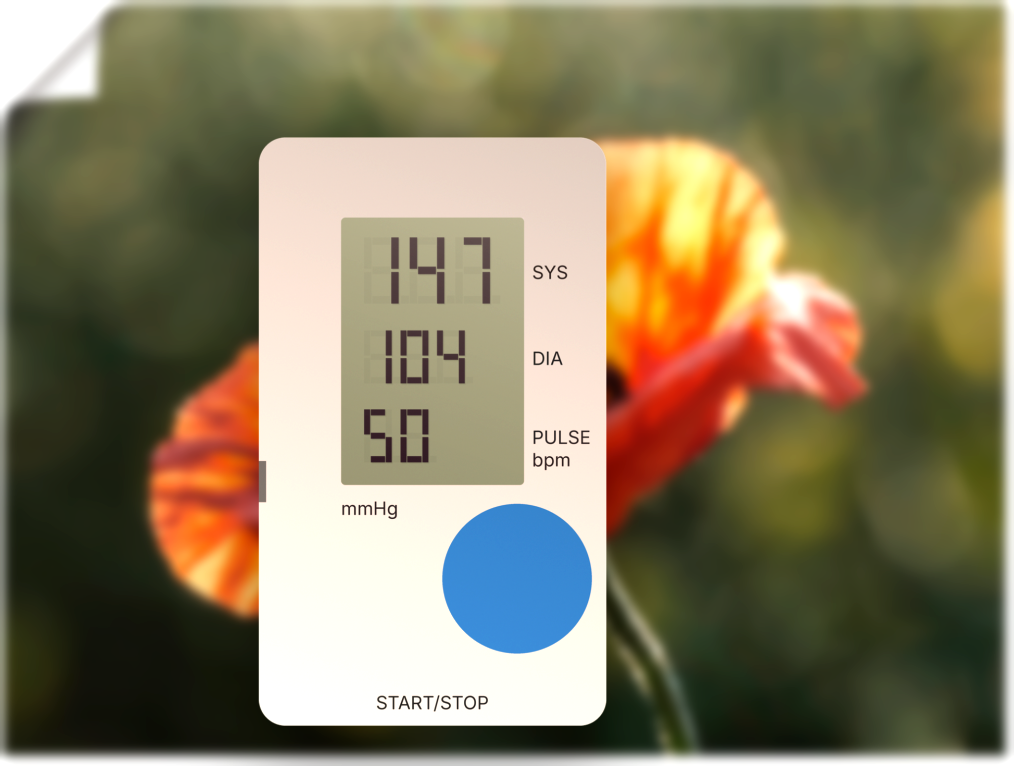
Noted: {"value": 50, "unit": "bpm"}
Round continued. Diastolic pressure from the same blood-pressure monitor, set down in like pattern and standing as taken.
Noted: {"value": 104, "unit": "mmHg"}
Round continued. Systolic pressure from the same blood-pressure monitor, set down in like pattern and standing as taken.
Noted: {"value": 147, "unit": "mmHg"}
